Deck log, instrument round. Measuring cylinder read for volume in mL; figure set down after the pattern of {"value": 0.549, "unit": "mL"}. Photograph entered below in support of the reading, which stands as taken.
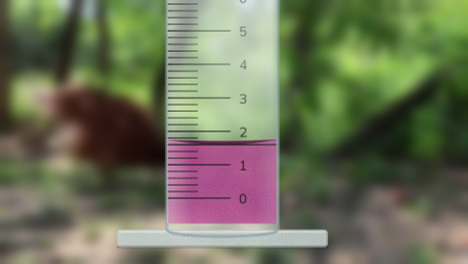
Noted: {"value": 1.6, "unit": "mL"}
